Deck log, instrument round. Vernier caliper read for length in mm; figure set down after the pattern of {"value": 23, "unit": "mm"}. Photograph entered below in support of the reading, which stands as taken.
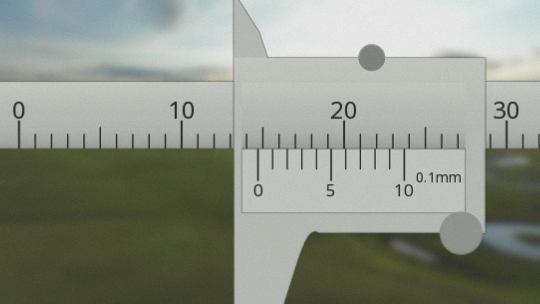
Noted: {"value": 14.7, "unit": "mm"}
